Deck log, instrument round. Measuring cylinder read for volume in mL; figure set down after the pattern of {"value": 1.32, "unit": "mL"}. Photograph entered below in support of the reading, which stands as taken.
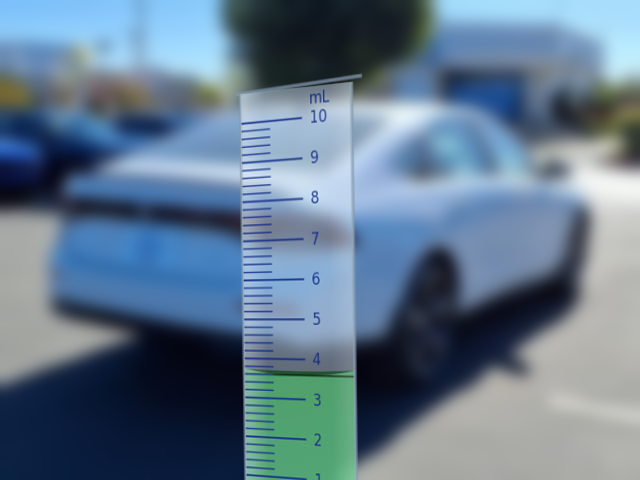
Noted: {"value": 3.6, "unit": "mL"}
